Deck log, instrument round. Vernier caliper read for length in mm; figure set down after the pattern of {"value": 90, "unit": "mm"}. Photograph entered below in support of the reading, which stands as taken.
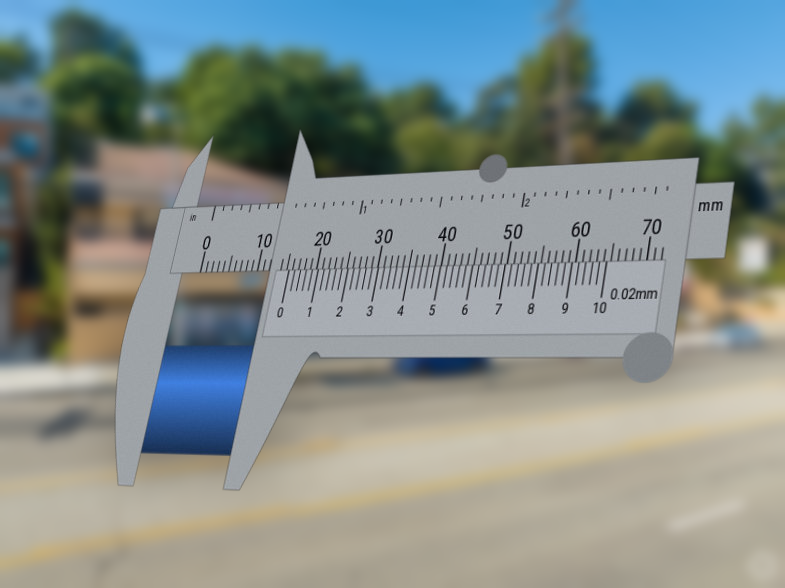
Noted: {"value": 15.4, "unit": "mm"}
